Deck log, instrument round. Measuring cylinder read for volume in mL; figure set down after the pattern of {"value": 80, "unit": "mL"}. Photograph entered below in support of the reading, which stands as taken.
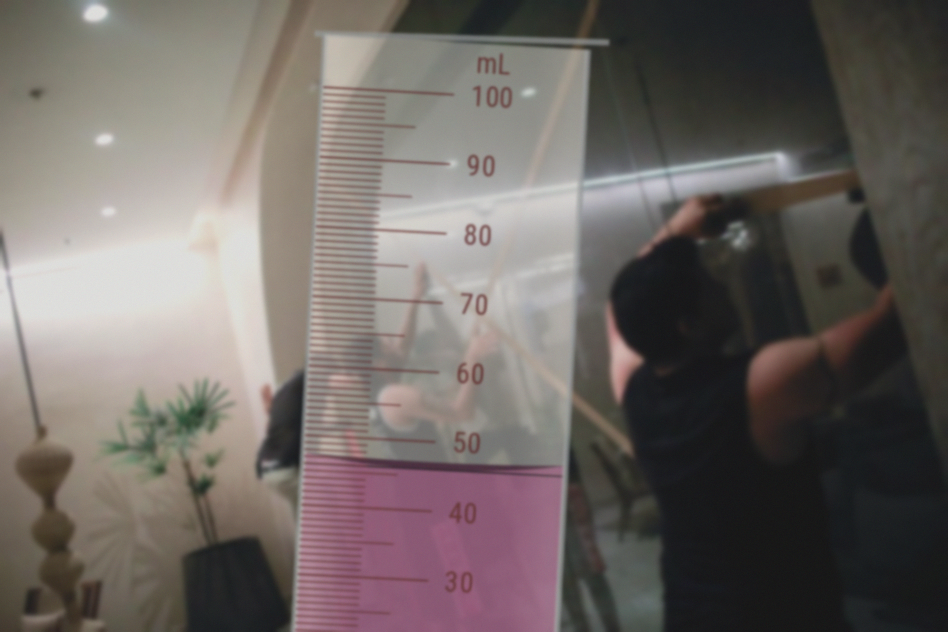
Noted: {"value": 46, "unit": "mL"}
